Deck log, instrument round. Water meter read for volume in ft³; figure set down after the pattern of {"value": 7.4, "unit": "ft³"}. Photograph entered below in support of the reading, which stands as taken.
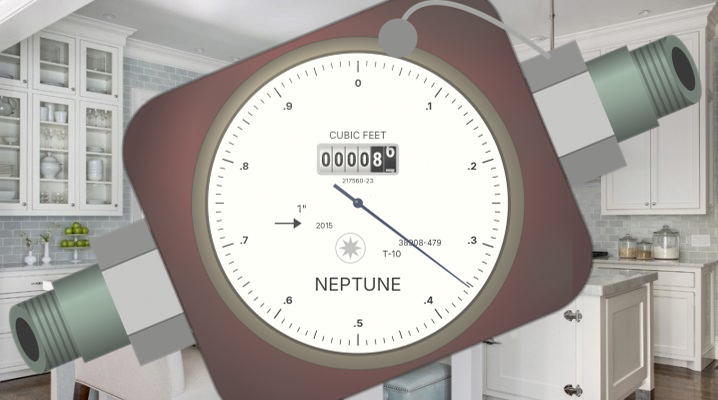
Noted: {"value": 86.35, "unit": "ft³"}
